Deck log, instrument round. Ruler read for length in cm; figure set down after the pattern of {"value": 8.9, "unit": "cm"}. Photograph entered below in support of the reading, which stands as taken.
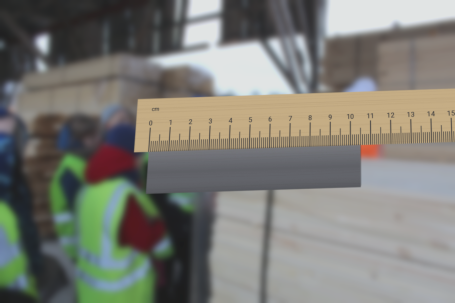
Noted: {"value": 10.5, "unit": "cm"}
